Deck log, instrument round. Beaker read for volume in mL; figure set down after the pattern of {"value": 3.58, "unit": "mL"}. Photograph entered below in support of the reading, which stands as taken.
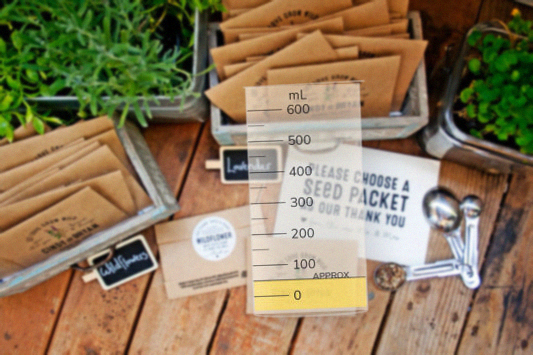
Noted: {"value": 50, "unit": "mL"}
